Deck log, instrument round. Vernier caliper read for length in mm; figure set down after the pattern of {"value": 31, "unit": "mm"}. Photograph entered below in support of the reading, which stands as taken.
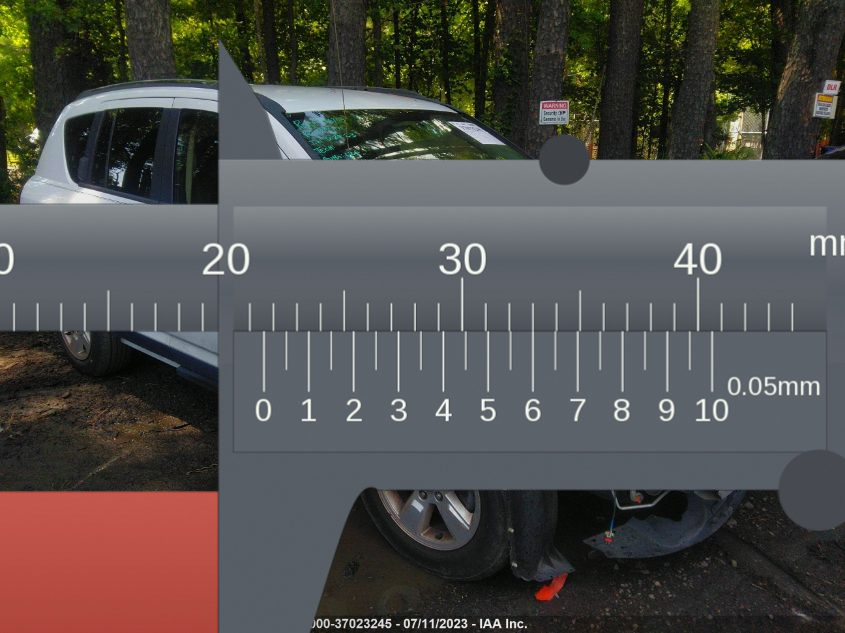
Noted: {"value": 21.60, "unit": "mm"}
